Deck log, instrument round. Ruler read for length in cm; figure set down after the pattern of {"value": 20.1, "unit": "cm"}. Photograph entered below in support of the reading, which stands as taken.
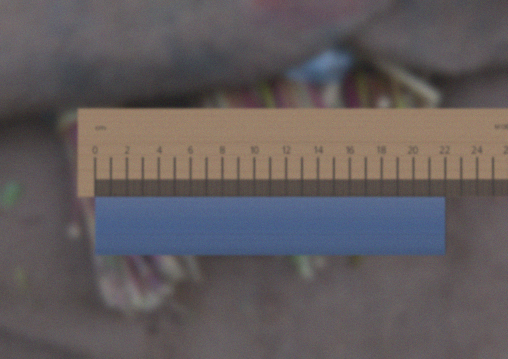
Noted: {"value": 22, "unit": "cm"}
